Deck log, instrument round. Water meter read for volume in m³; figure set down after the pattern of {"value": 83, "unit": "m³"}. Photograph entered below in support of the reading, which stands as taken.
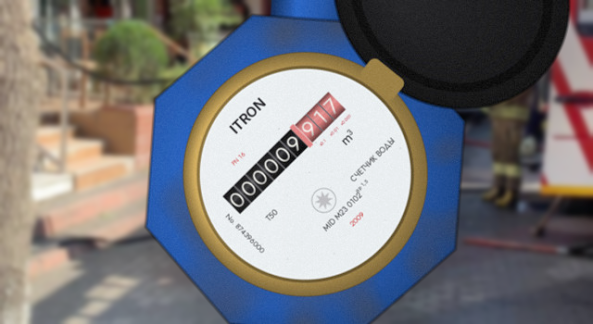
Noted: {"value": 9.917, "unit": "m³"}
